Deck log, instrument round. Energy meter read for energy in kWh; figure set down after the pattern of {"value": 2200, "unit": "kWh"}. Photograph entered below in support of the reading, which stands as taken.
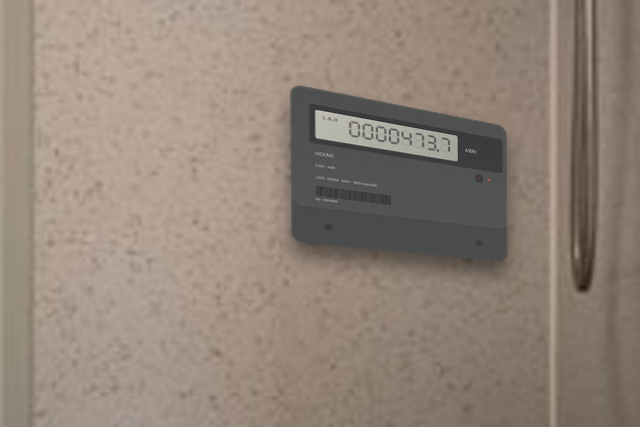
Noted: {"value": 473.7, "unit": "kWh"}
